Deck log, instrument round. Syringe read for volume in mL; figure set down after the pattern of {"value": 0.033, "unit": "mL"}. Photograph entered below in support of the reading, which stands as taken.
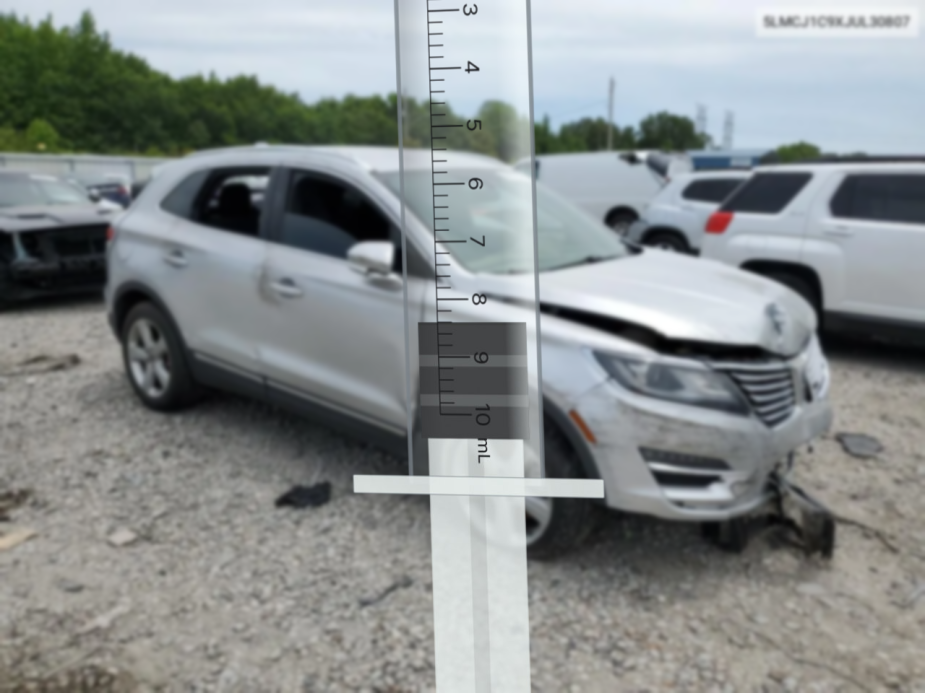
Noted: {"value": 8.4, "unit": "mL"}
